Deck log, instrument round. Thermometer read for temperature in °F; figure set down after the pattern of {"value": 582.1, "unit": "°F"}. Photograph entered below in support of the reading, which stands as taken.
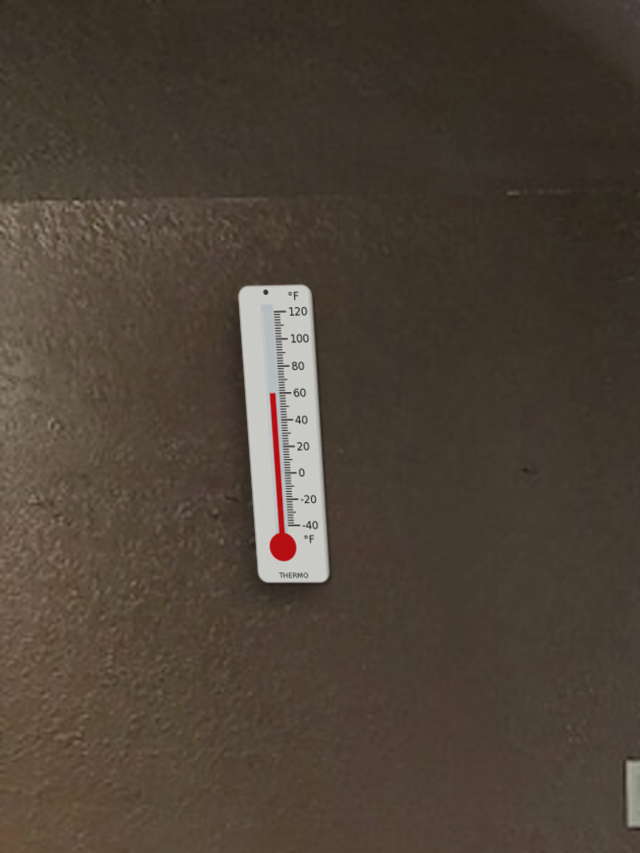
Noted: {"value": 60, "unit": "°F"}
